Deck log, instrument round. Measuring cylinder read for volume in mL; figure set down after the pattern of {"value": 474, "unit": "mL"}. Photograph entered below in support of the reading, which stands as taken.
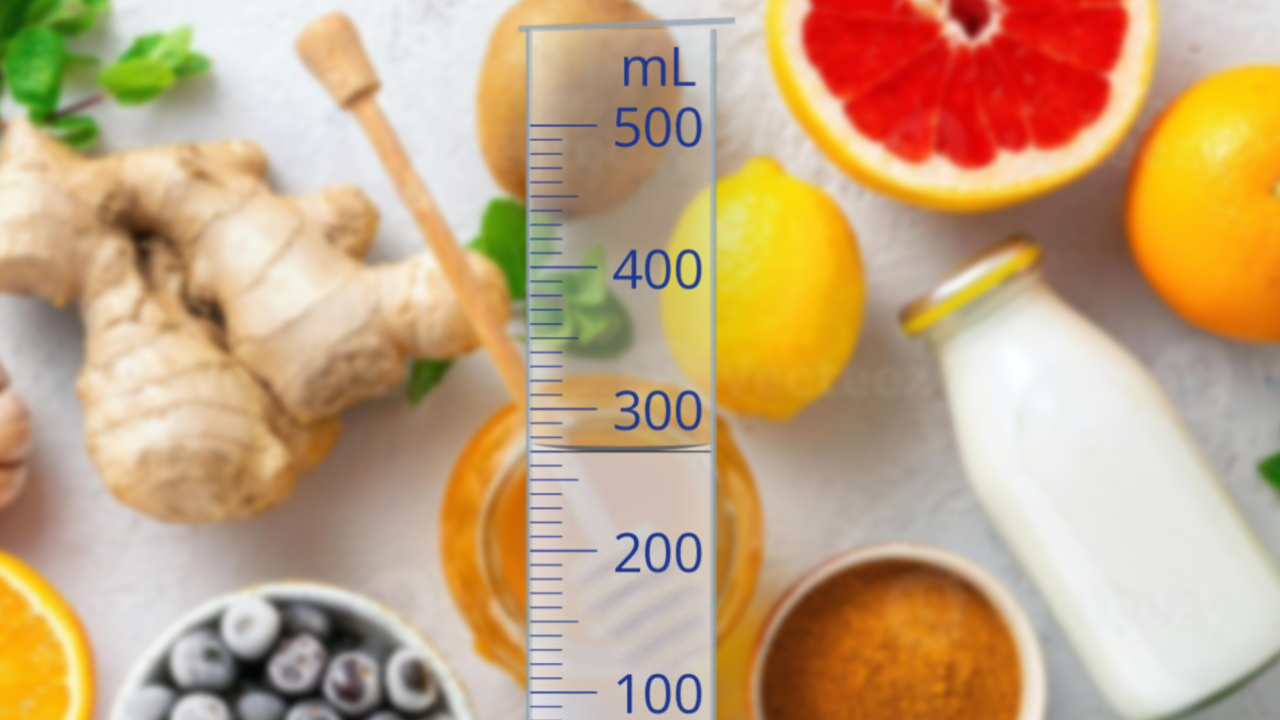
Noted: {"value": 270, "unit": "mL"}
